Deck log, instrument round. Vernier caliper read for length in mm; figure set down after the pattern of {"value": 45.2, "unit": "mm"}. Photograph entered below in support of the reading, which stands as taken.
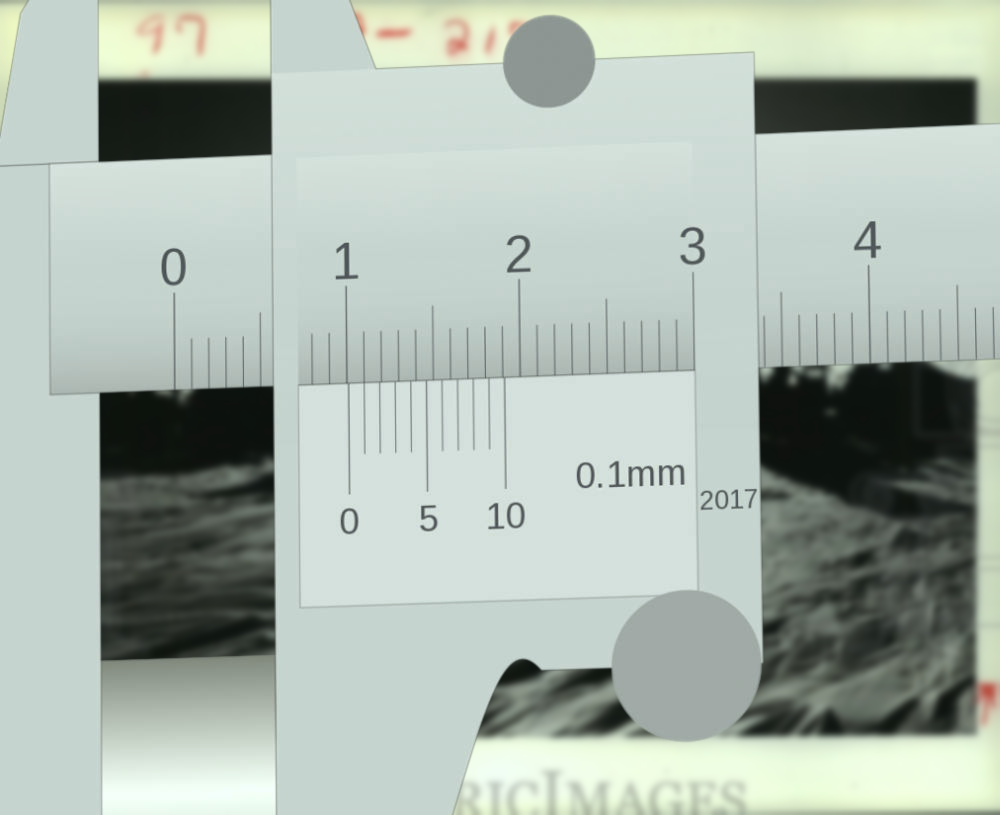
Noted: {"value": 10.1, "unit": "mm"}
